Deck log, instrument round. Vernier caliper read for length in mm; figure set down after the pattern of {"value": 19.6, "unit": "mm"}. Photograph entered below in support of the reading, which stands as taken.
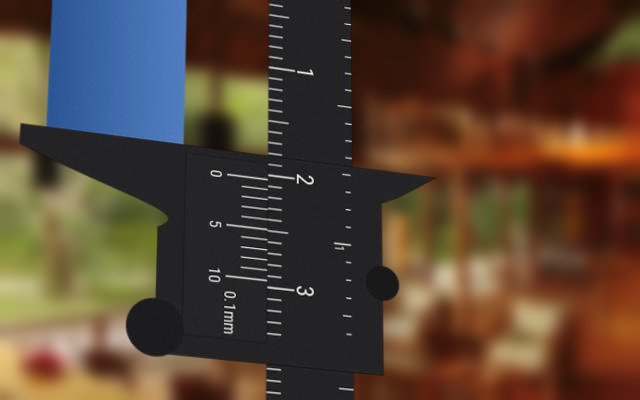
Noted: {"value": 20.4, "unit": "mm"}
